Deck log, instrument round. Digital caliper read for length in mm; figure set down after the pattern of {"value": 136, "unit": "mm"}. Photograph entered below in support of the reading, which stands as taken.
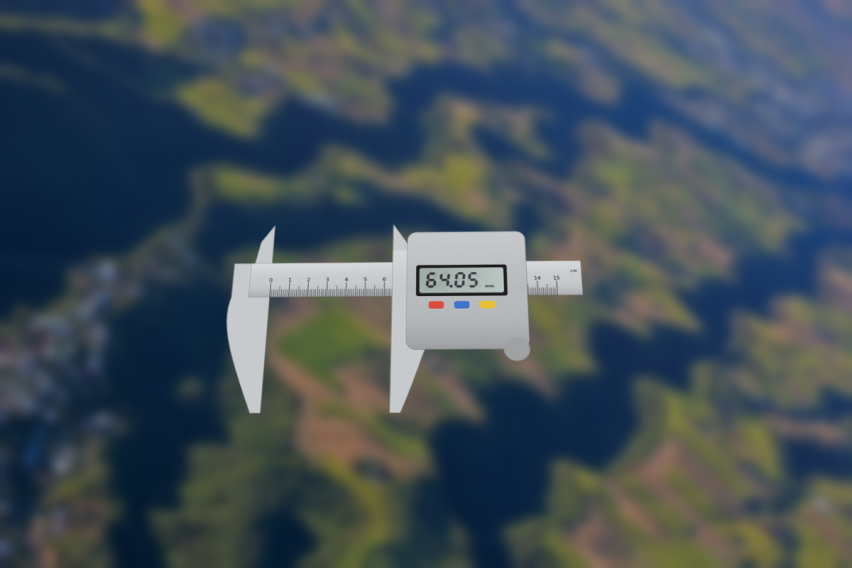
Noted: {"value": 64.05, "unit": "mm"}
